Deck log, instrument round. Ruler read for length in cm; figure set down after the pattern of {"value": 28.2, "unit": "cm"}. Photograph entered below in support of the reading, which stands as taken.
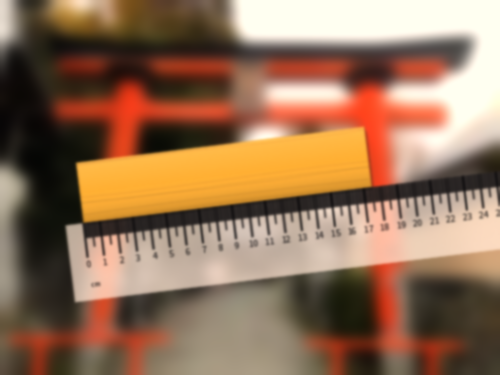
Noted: {"value": 17.5, "unit": "cm"}
